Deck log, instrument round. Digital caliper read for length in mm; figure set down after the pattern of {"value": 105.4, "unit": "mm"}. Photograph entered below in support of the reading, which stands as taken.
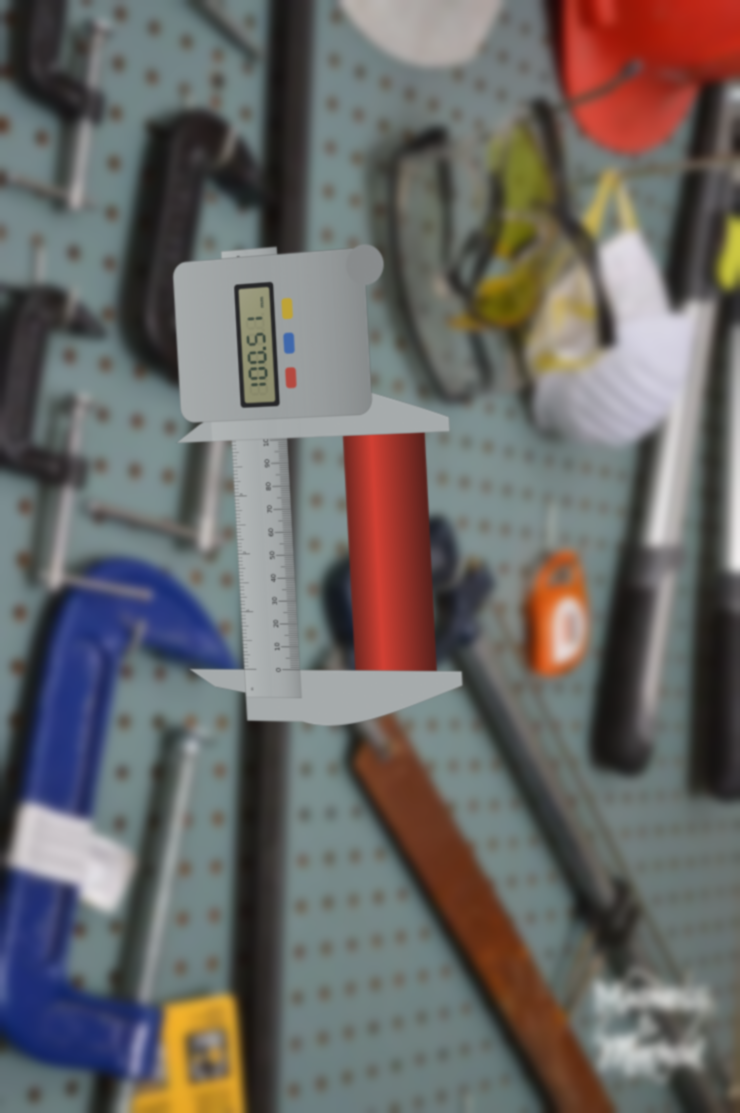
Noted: {"value": 100.51, "unit": "mm"}
